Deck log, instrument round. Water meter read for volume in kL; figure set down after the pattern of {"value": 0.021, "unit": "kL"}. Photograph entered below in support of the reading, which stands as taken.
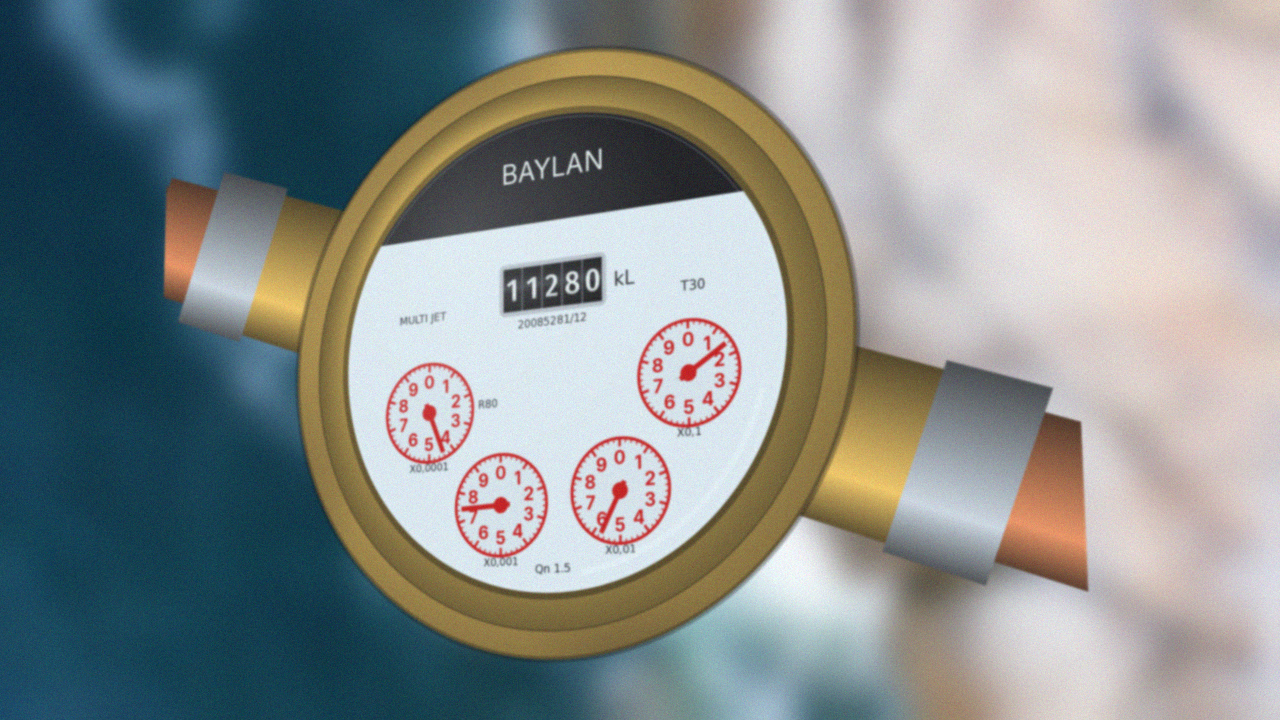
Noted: {"value": 11280.1574, "unit": "kL"}
